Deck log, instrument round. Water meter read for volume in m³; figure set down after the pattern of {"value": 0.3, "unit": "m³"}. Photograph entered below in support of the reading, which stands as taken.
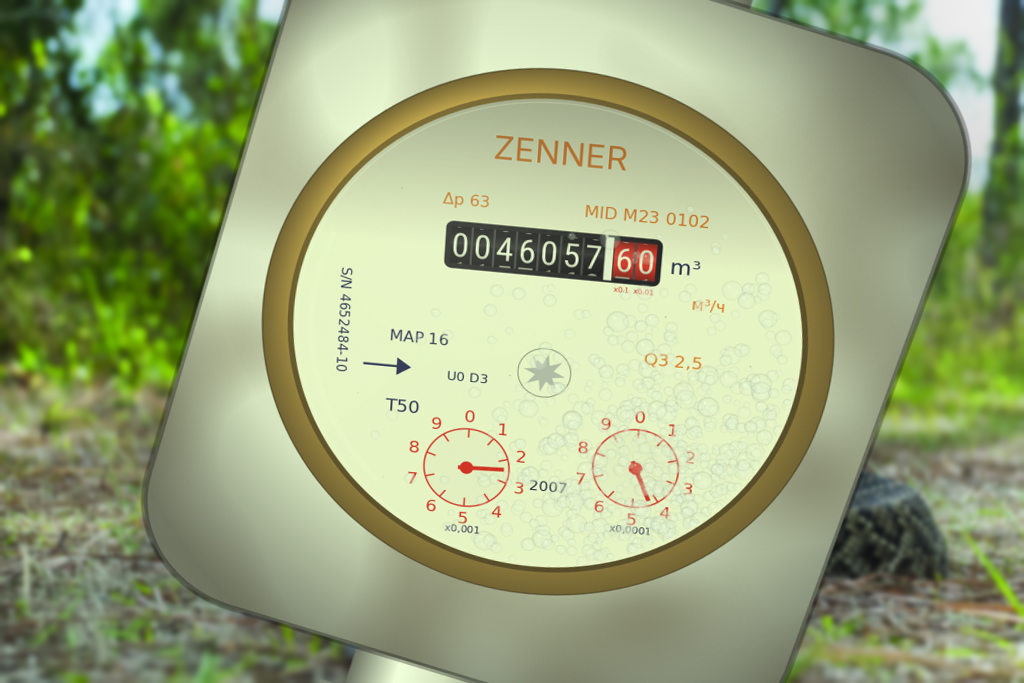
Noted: {"value": 46057.6024, "unit": "m³"}
